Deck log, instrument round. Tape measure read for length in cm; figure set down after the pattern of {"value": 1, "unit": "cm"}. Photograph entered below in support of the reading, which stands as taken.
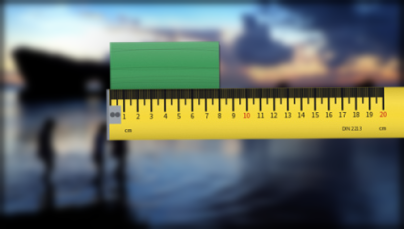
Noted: {"value": 8, "unit": "cm"}
